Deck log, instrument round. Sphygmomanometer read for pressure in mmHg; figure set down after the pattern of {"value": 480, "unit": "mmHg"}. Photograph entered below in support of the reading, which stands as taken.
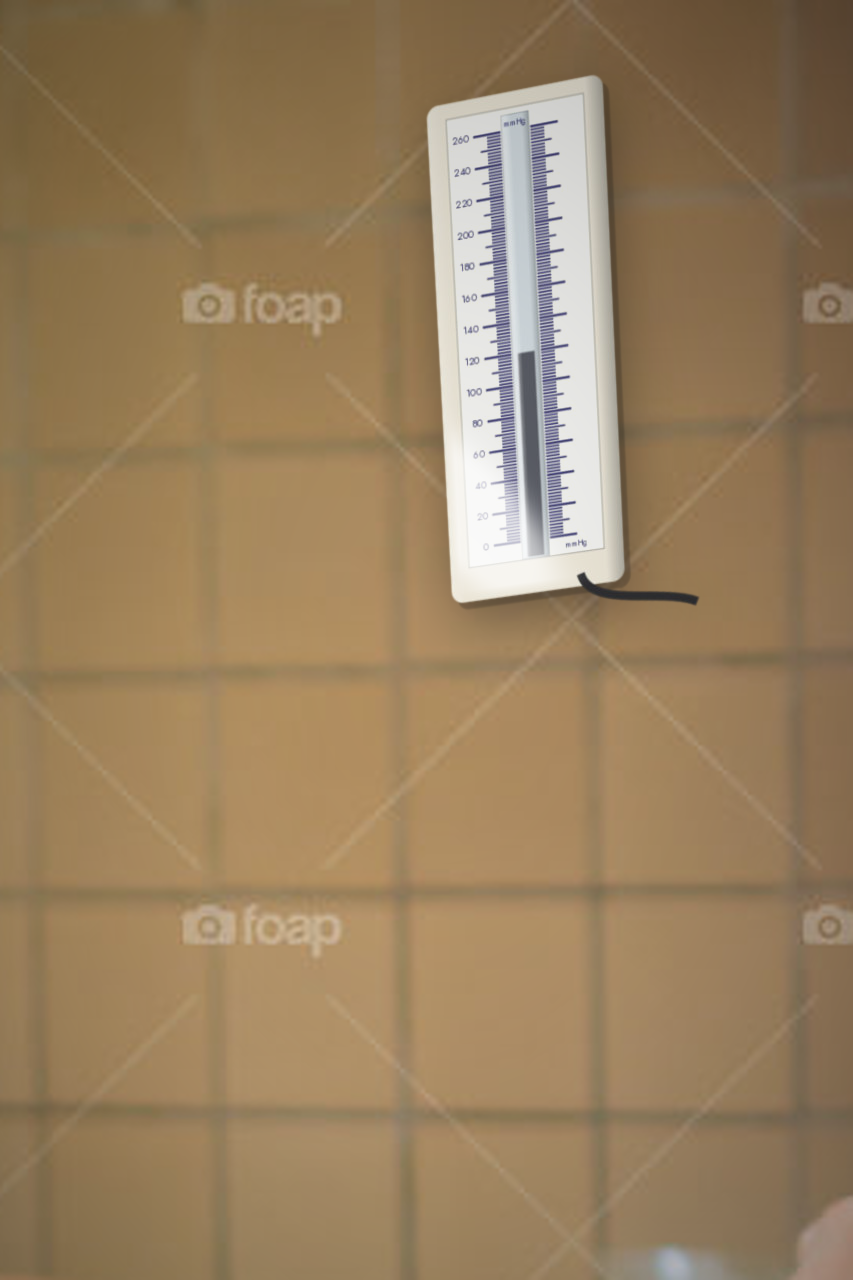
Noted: {"value": 120, "unit": "mmHg"}
